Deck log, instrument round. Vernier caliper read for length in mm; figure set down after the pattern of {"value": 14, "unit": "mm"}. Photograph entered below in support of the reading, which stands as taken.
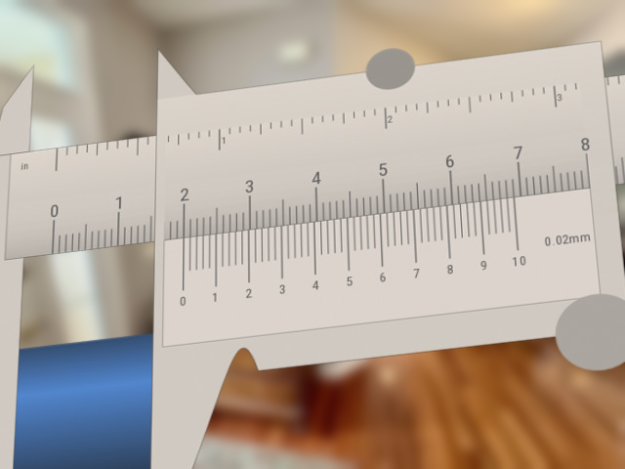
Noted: {"value": 20.0, "unit": "mm"}
